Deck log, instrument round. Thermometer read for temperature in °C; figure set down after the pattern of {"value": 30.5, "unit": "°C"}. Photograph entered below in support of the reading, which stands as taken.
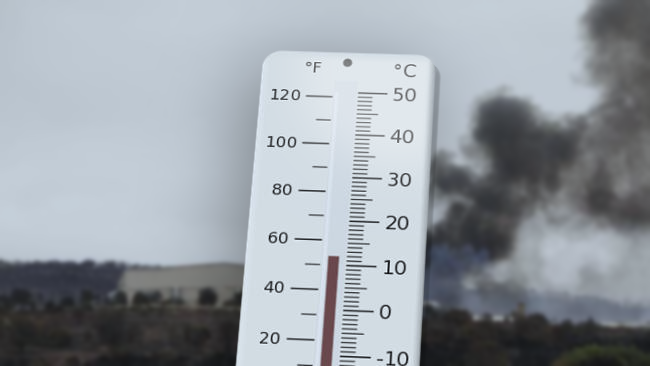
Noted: {"value": 12, "unit": "°C"}
